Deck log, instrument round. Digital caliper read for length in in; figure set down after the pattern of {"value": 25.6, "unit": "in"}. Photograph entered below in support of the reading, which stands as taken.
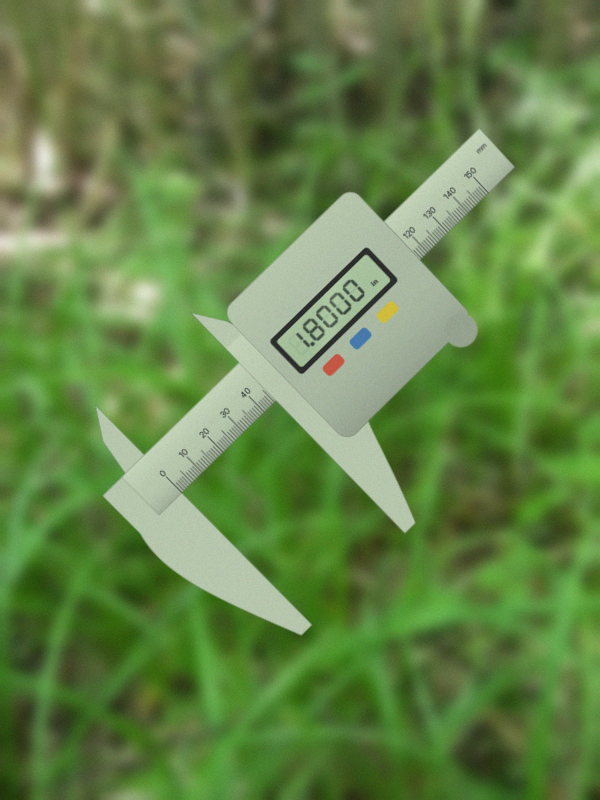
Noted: {"value": 1.8000, "unit": "in"}
